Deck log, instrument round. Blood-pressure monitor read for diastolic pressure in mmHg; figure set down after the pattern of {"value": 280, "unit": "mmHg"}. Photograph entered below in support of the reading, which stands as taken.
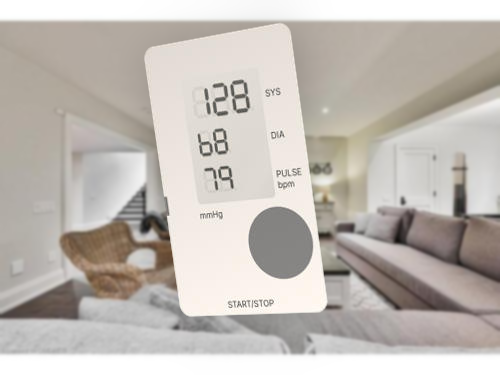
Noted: {"value": 68, "unit": "mmHg"}
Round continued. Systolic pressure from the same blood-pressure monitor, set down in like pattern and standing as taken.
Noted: {"value": 128, "unit": "mmHg"}
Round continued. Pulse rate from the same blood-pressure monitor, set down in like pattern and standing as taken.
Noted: {"value": 79, "unit": "bpm"}
